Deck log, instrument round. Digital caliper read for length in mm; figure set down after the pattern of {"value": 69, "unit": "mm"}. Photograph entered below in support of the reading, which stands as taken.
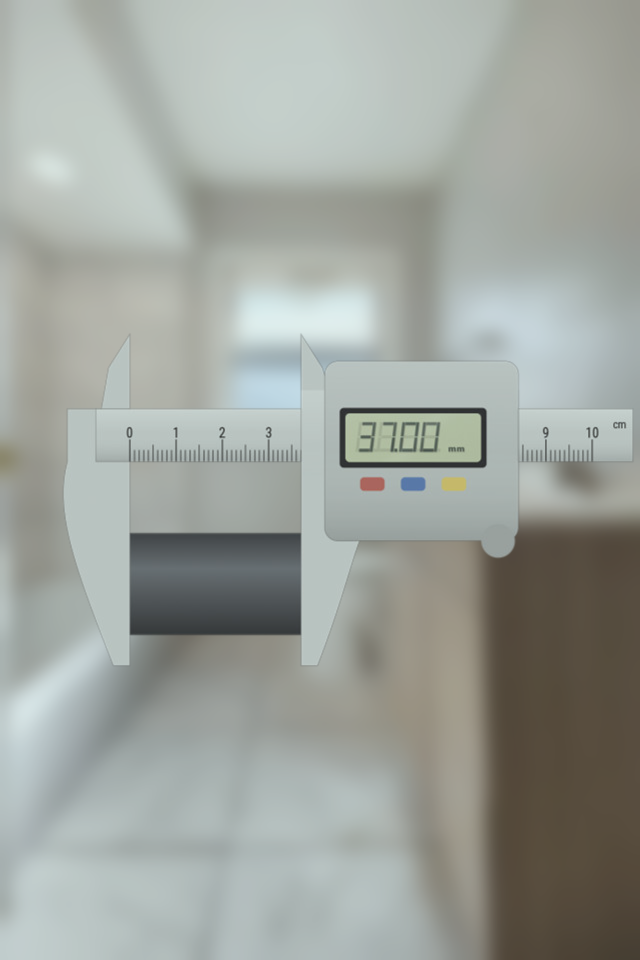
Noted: {"value": 37.00, "unit": "mm"}
